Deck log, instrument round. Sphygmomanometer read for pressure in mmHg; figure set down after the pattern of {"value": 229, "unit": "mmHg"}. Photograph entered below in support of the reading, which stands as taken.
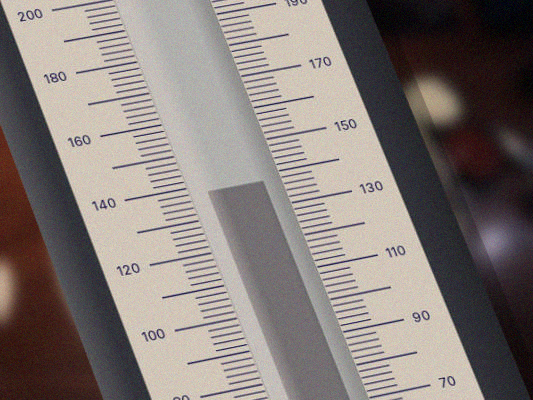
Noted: {"value": 138, "unit": "mmHg"}
